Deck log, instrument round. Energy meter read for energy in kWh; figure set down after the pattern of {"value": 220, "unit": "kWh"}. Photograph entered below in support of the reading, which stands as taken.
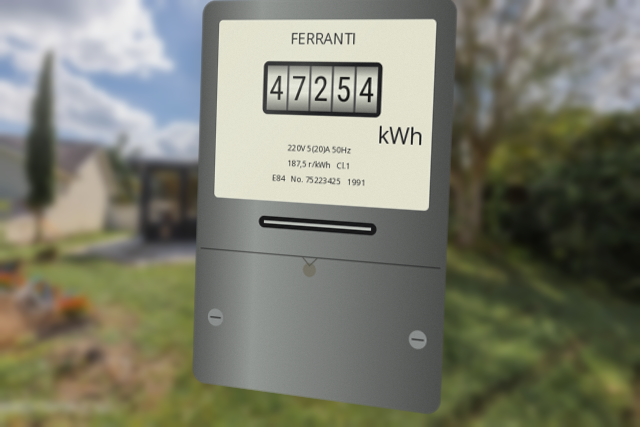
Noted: {"value": 47254, "unit": "kWh"}
